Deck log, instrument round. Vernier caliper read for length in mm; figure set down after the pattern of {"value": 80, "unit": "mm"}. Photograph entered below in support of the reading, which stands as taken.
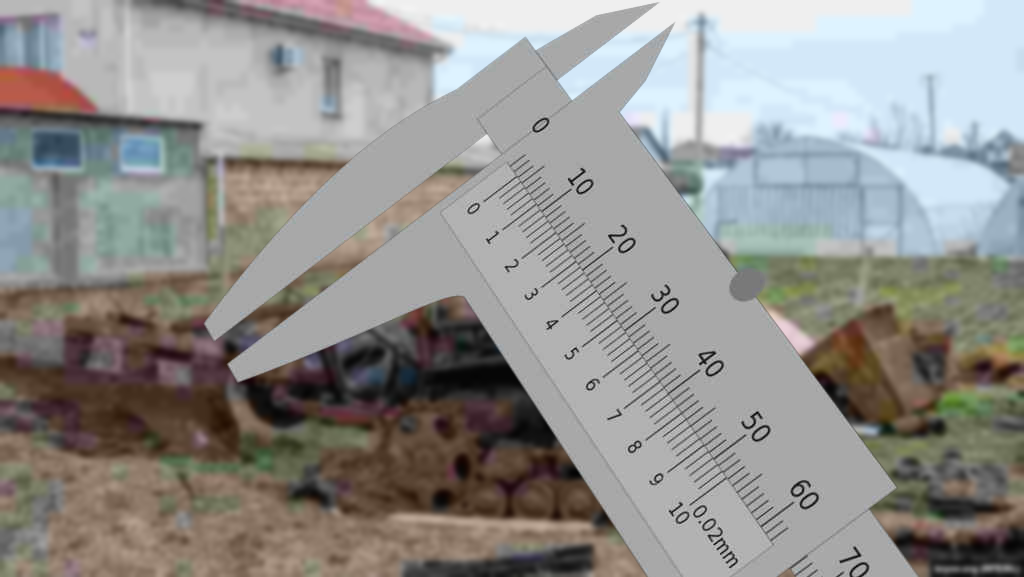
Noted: {"value": 3.8, "unit": "mm"}
